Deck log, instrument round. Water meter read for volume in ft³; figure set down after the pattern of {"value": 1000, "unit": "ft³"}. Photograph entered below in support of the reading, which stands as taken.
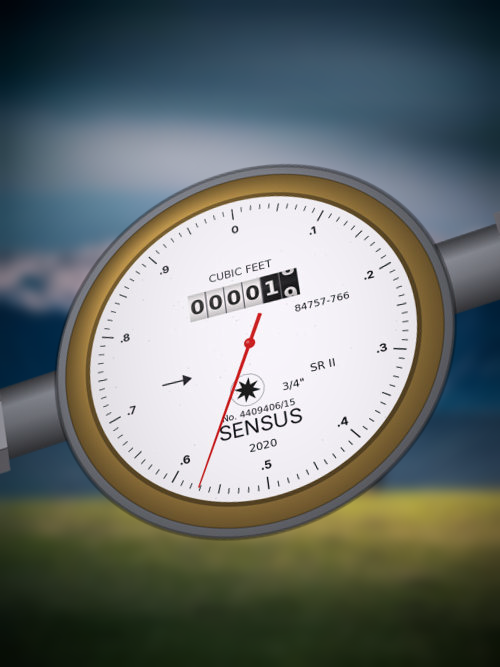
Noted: {"value": 18.57, "unit": "ft³"}
